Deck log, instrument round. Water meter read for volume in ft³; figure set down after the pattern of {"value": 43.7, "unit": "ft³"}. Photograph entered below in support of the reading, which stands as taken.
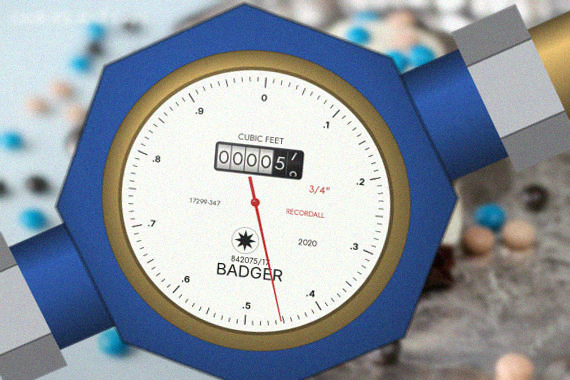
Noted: {"value": 57.45, "unit": "ft³"}
